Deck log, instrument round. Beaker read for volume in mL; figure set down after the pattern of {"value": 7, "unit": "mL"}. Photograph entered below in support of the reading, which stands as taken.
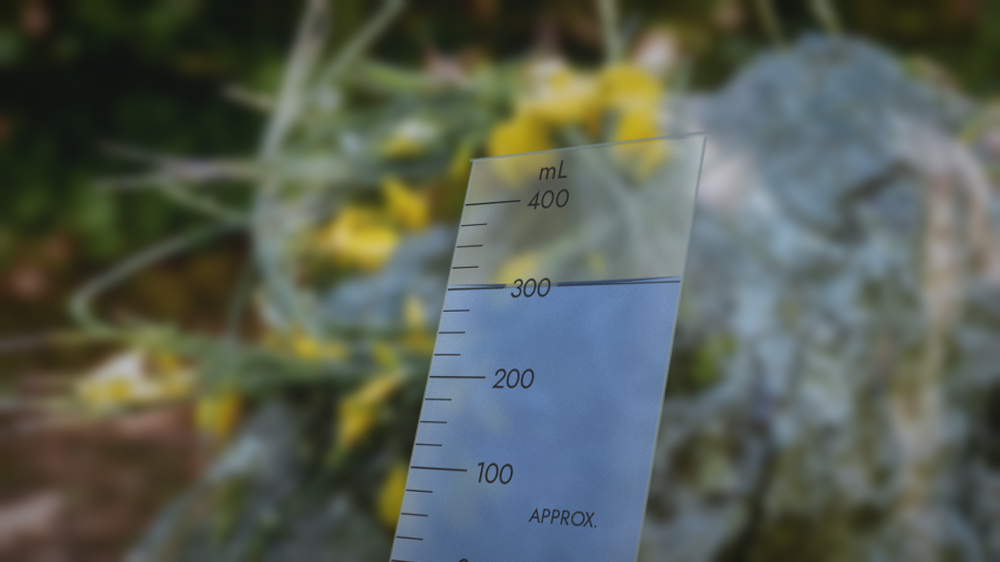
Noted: {"value": 300, "unit": "mL"}
